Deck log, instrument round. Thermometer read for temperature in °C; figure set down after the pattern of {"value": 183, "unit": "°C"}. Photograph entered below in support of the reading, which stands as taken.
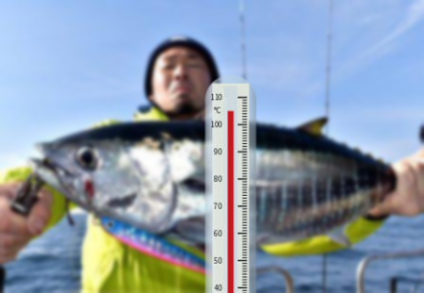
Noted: {"value": 105, "unit": "°C"}
